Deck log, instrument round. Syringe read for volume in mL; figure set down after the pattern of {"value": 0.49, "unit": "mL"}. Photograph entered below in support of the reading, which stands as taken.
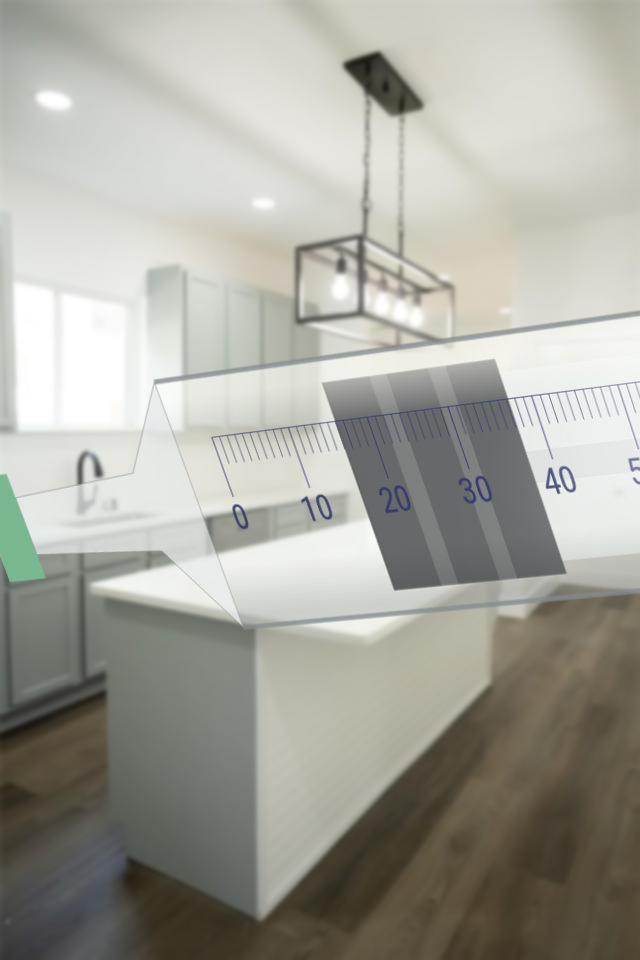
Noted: {"value": 16, "unit": "mL"}
